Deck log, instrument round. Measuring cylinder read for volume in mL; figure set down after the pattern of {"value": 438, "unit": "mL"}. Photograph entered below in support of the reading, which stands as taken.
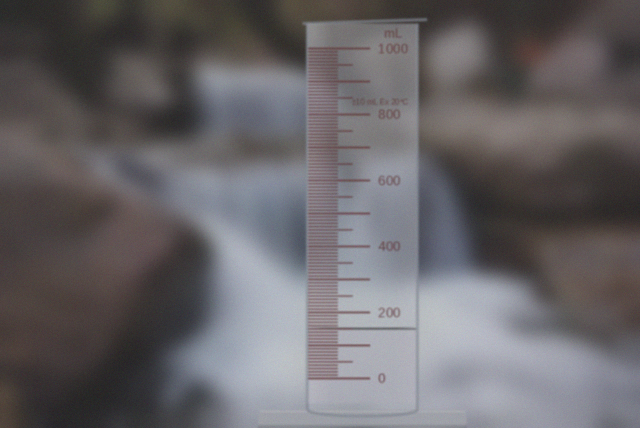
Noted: {"value": 150, "unit": "mL"}
